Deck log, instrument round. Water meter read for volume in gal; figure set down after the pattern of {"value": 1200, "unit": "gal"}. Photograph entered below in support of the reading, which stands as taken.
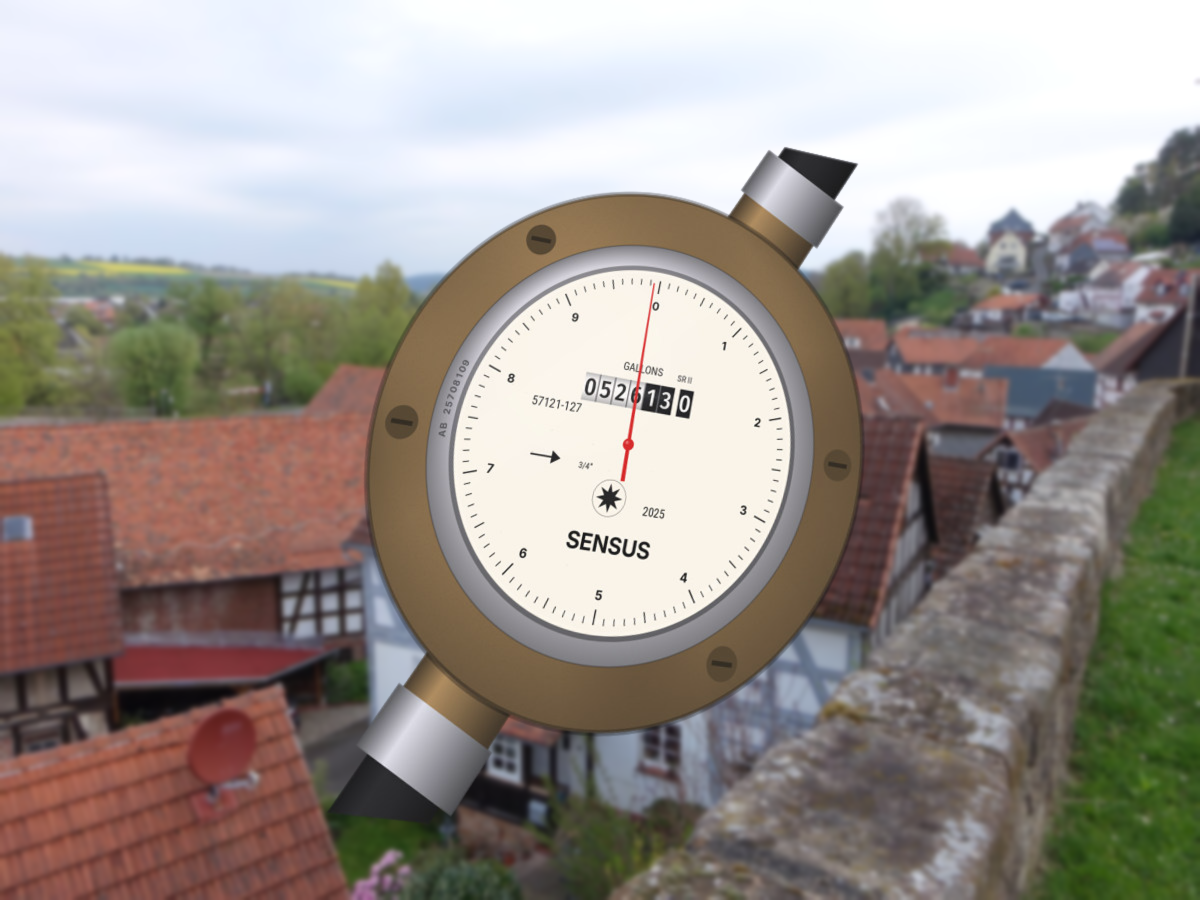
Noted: {"value": 526129.9, "unit": "gal"}
